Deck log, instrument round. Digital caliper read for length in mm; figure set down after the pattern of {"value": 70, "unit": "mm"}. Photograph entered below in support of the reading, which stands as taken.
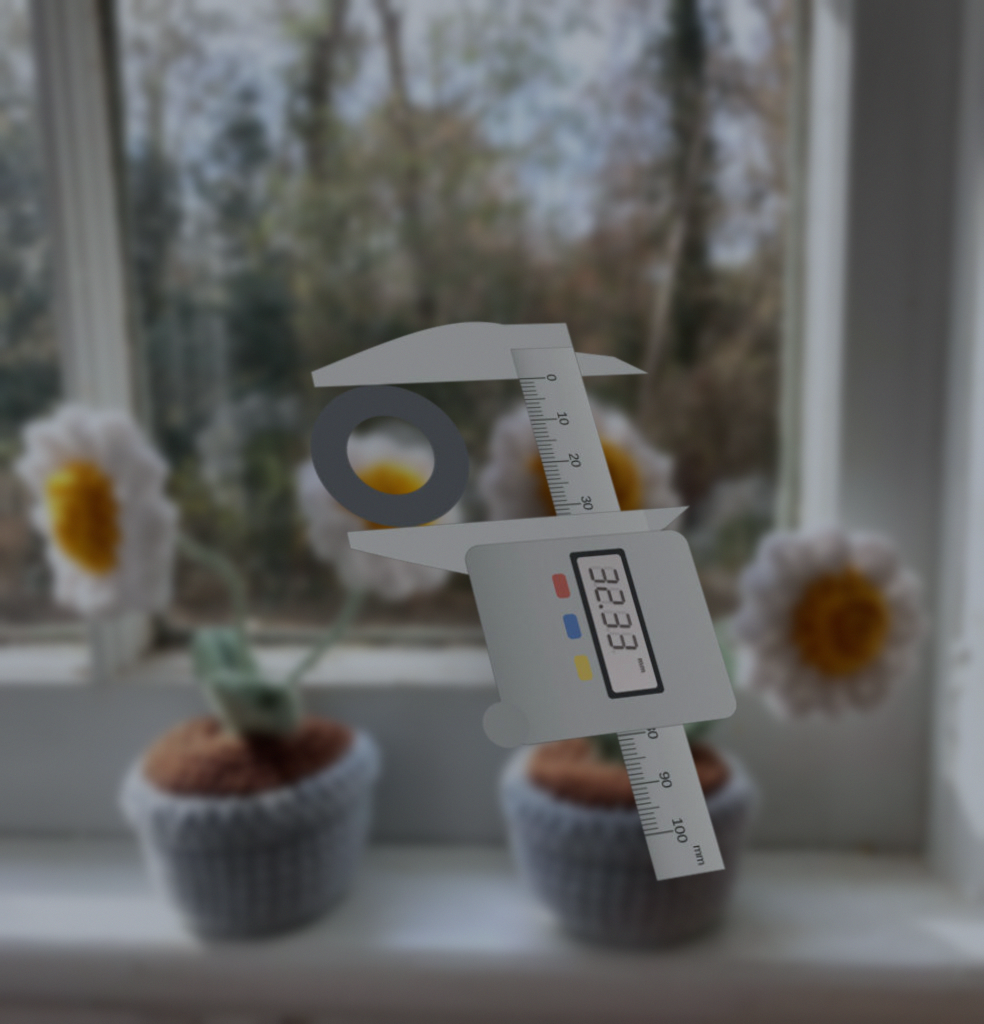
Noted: {"value": 32.33, "unit": "mm"}
